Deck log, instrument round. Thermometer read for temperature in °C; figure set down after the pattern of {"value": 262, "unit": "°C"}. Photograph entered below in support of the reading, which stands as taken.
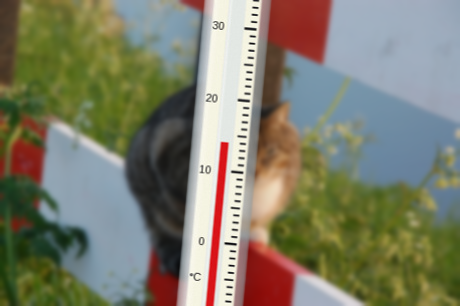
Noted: {"value": 14, "unit": "°C"}
